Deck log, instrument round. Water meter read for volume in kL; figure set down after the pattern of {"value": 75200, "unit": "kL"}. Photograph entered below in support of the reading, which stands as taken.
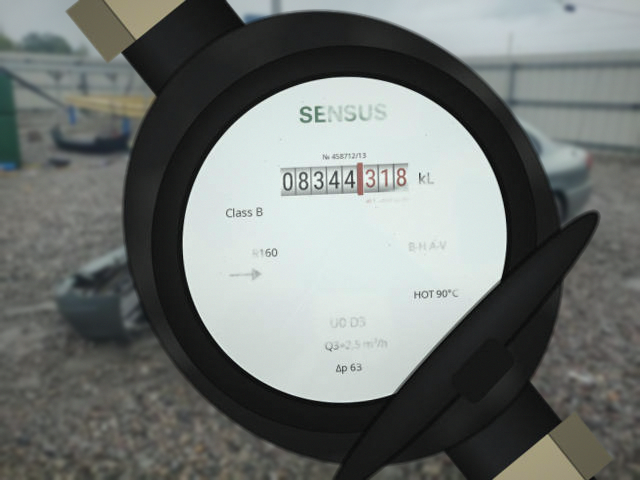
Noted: {"value": 8344.318, "unit": "kL"}
